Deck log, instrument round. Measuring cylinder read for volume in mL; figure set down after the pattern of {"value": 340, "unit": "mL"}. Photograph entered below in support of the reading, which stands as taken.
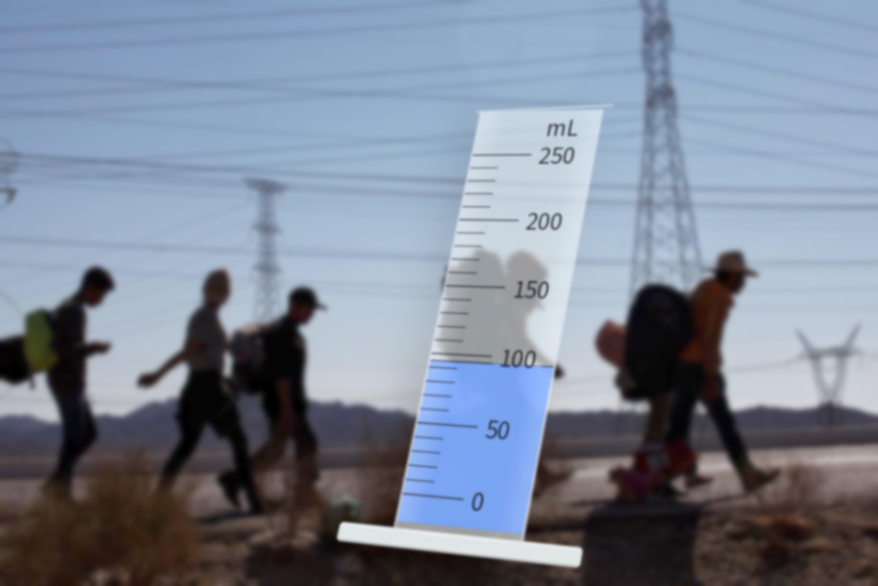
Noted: {"value": 95, "unit": "mL"}
